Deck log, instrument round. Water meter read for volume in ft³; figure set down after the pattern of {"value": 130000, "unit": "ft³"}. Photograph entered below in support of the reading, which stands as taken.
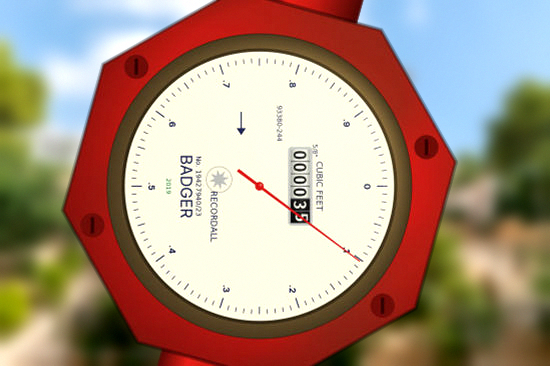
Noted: {"value": 35.10, "unit": "ft³"}
